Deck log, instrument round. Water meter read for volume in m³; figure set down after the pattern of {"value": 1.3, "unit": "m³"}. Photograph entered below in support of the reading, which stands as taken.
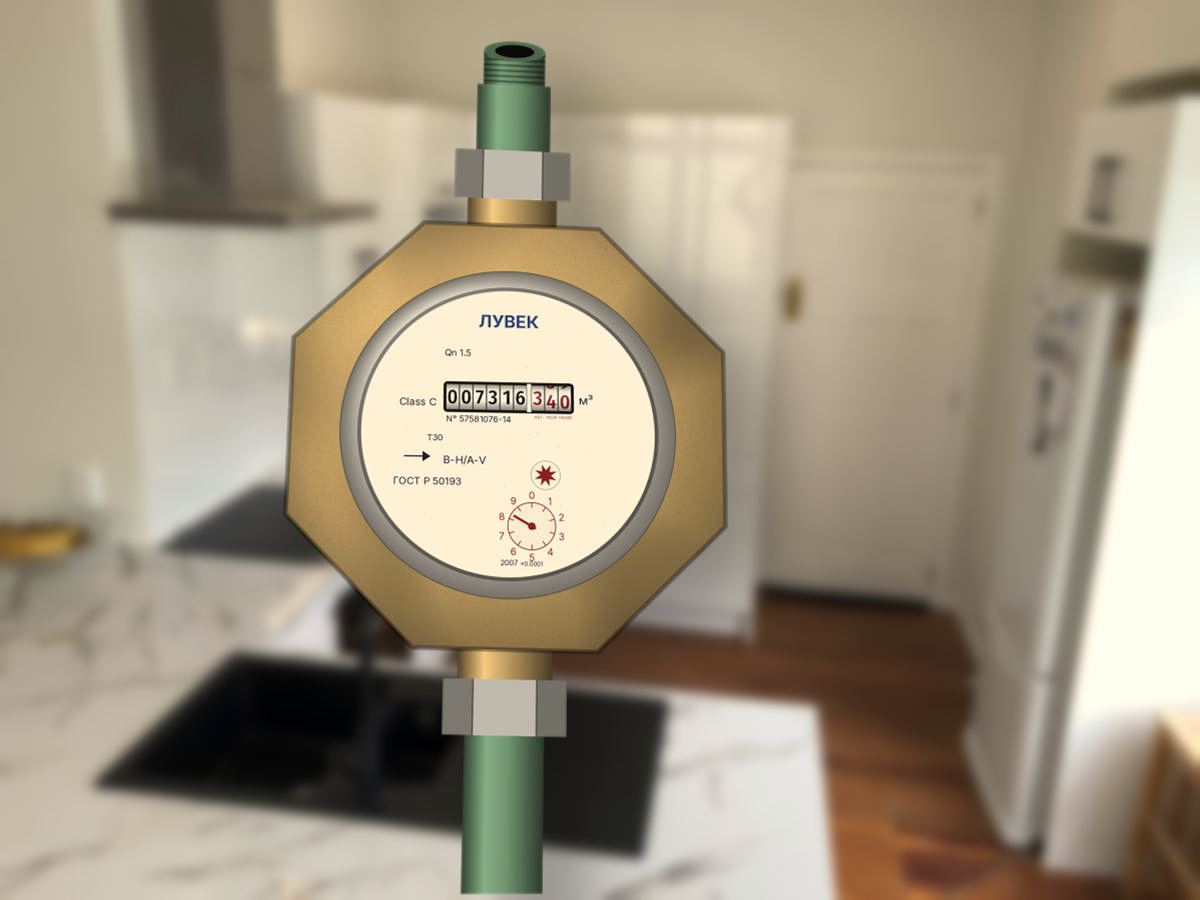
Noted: {"value": 7316.3398, "unit": "m³"}
